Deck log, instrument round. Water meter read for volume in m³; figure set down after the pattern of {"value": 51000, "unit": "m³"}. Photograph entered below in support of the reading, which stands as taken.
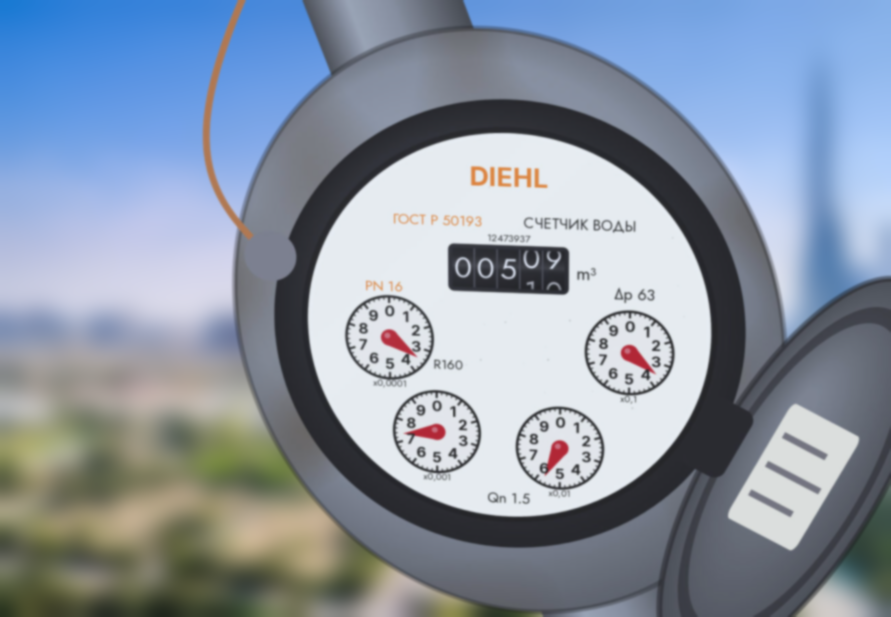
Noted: {"value": 509.3573, "unit": "m³"}
